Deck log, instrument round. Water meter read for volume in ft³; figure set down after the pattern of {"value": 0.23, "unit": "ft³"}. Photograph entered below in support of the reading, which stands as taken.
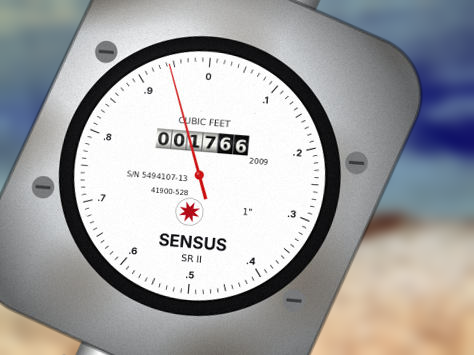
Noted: {"value": 1765.94, "unit": "ft³"}
